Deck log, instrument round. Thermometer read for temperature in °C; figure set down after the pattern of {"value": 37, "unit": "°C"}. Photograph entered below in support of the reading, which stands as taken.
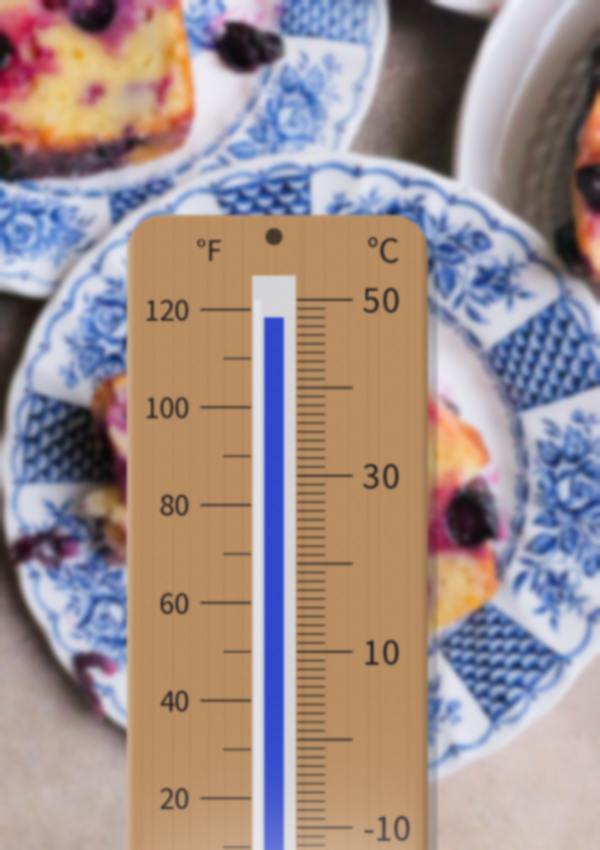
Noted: {"value": 48, "unit": "°C"}
